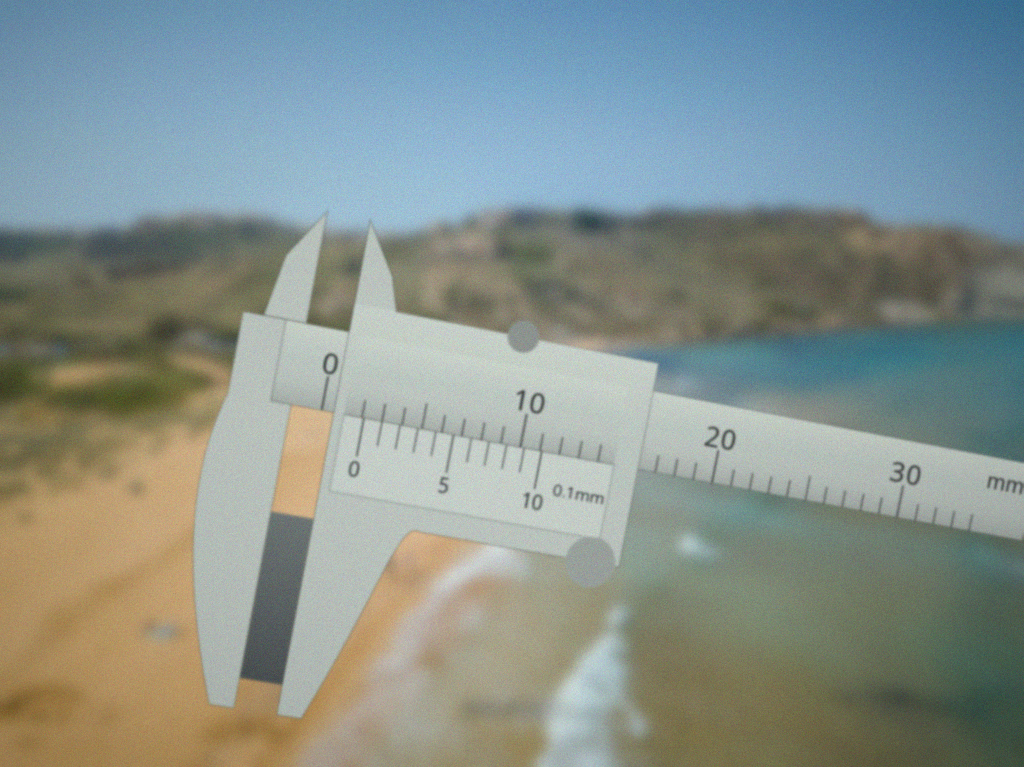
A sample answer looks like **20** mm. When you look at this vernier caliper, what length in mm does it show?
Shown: **2.1** mm
